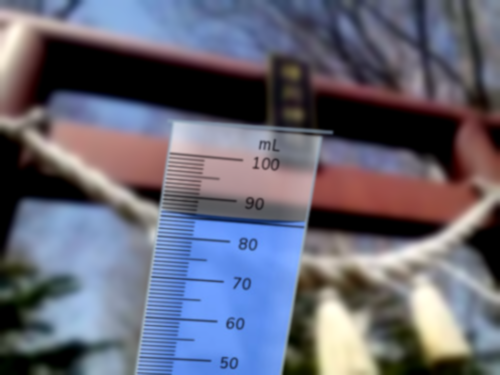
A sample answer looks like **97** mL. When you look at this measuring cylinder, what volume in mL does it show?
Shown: **85** mL
